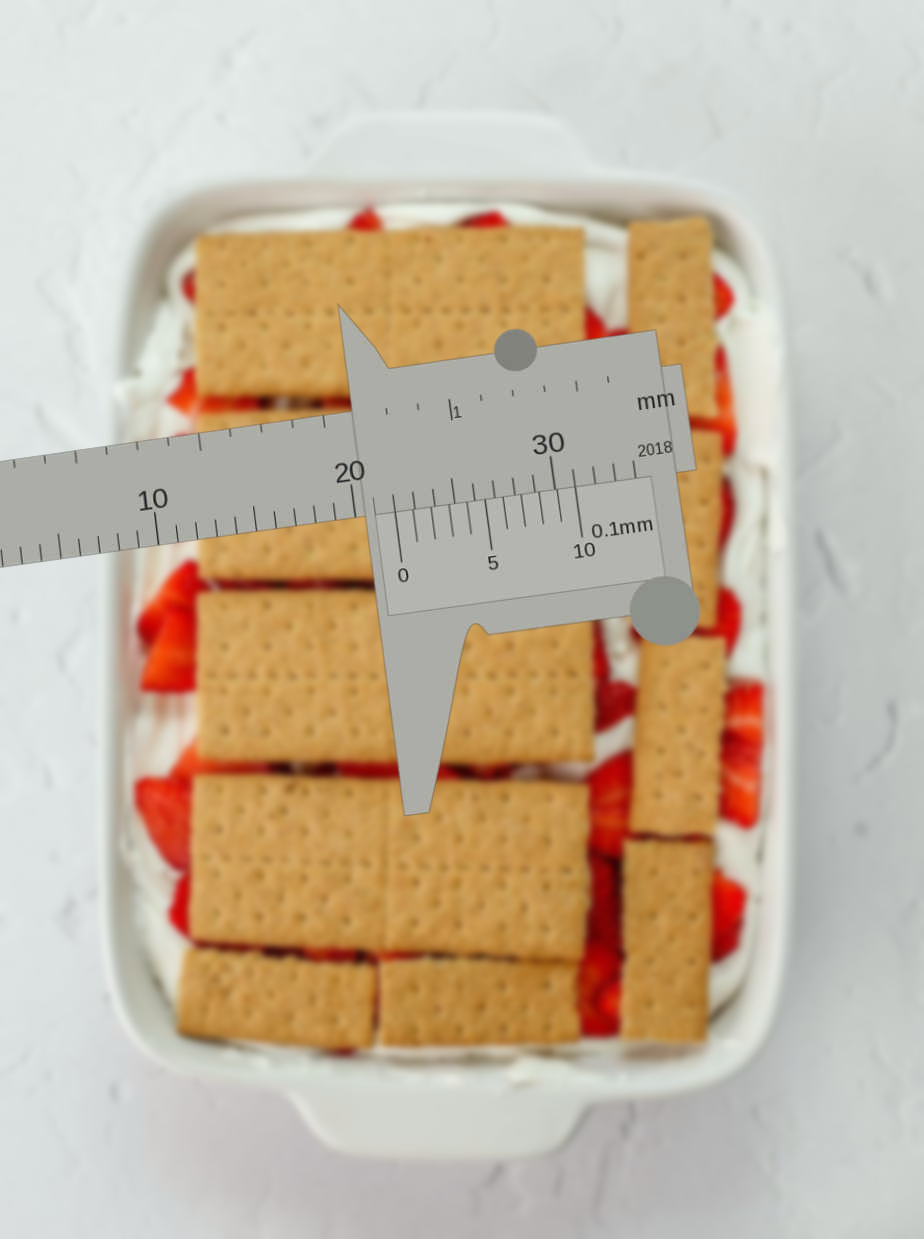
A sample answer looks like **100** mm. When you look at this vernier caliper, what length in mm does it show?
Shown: **22.0** mm
